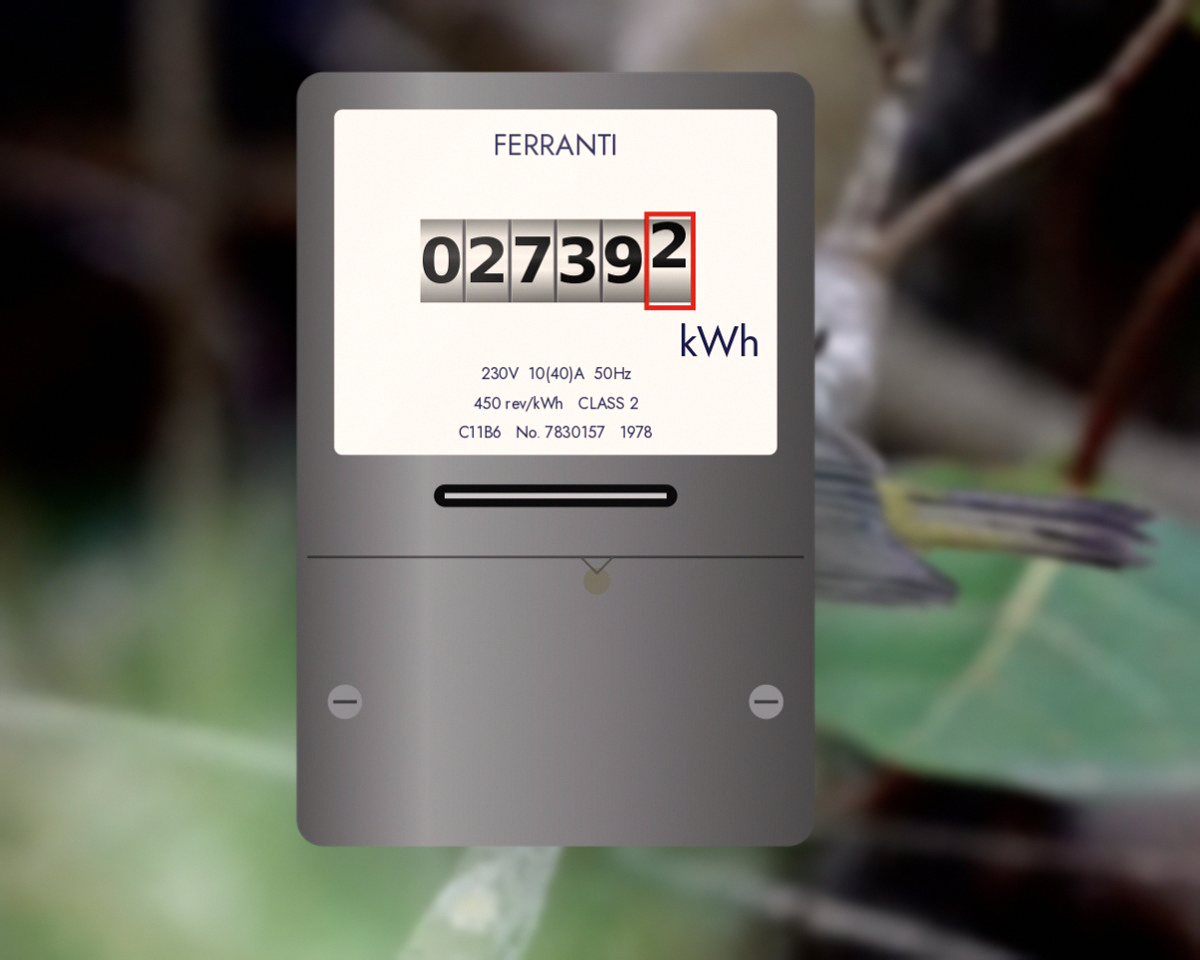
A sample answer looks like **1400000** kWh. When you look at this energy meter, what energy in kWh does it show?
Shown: **2739.2** kWh
